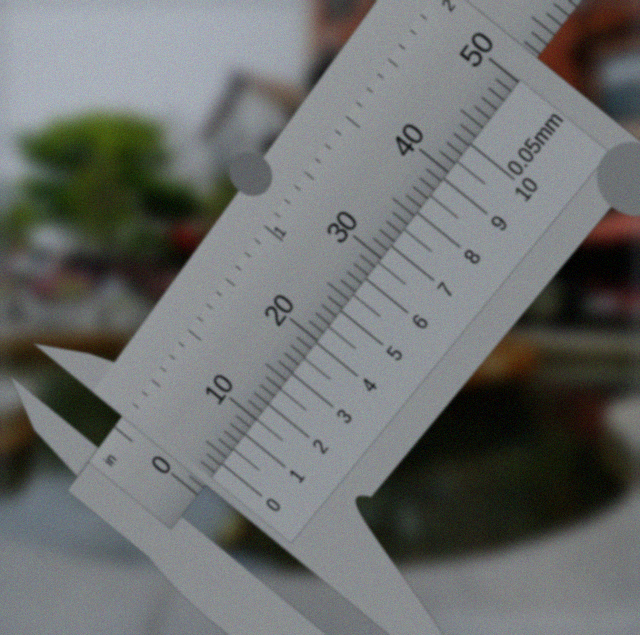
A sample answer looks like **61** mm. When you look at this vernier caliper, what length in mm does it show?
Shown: **4.2** mm
